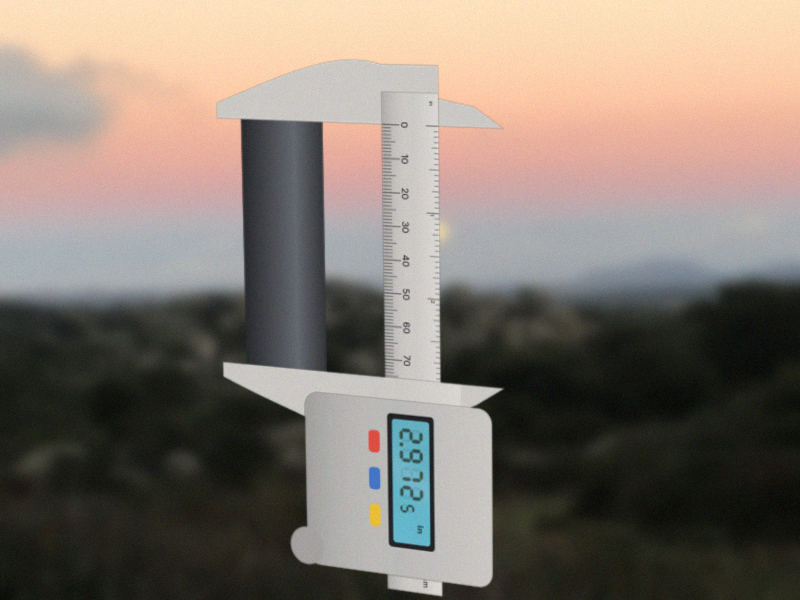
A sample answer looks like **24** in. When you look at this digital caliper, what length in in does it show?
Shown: **2.9725** in
